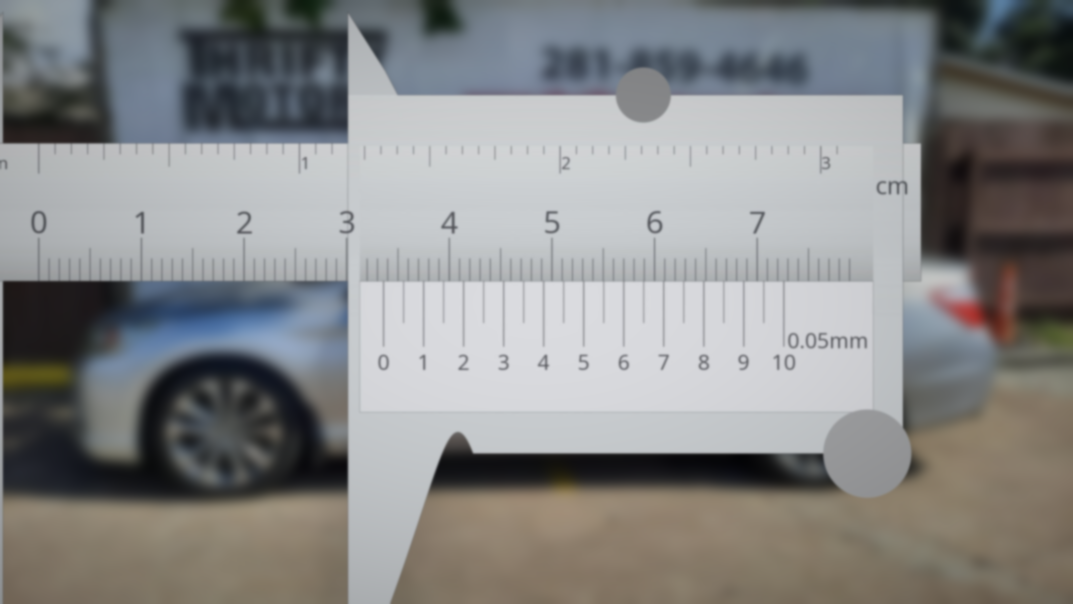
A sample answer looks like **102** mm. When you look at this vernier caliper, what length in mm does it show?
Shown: **33.6** mm
